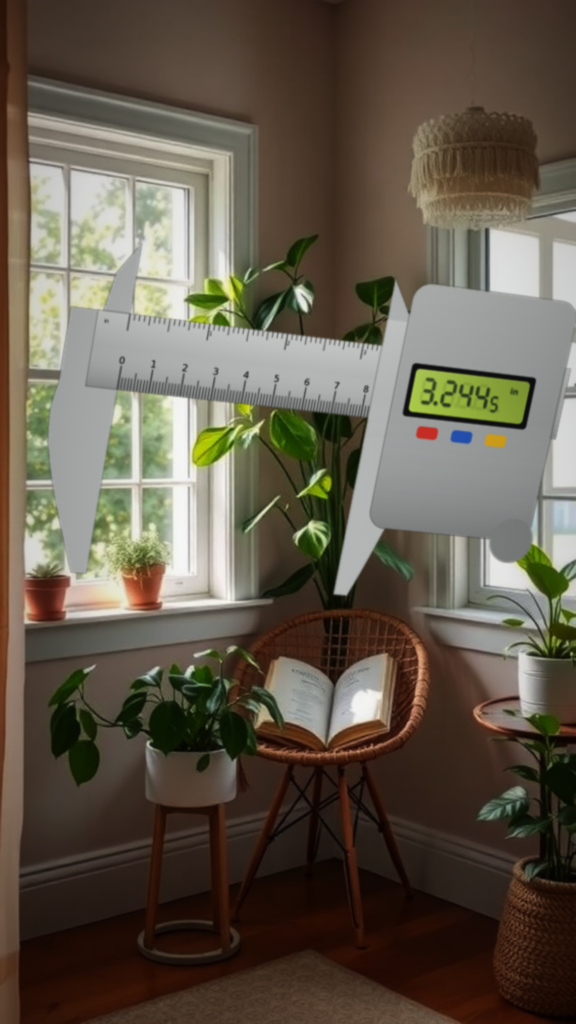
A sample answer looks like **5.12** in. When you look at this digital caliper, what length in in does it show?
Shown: **3.2445** in
